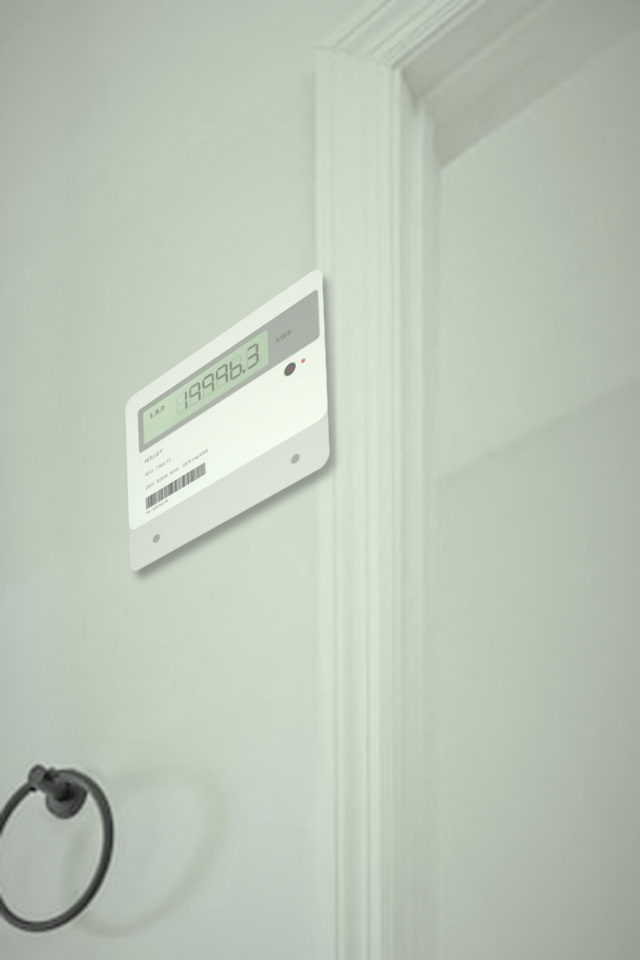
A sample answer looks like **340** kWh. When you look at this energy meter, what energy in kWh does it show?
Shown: **19996.3** kWh
